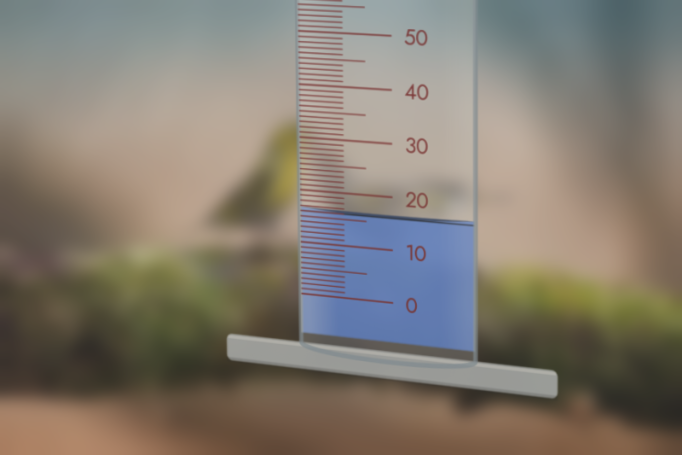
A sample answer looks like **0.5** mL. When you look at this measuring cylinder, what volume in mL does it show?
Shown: **16** mL
